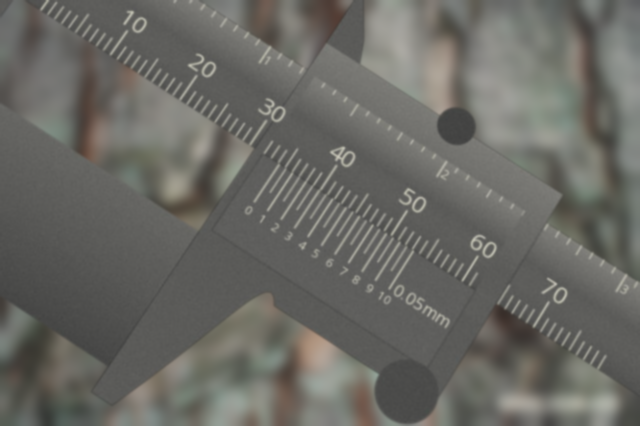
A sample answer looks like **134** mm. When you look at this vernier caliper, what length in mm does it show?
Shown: **34.2** mm
